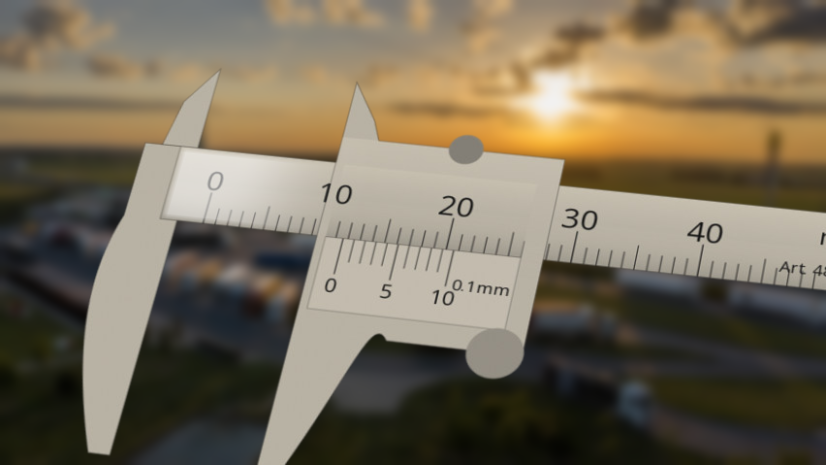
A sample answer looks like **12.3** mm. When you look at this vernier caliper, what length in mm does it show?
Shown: **11.6** mm
